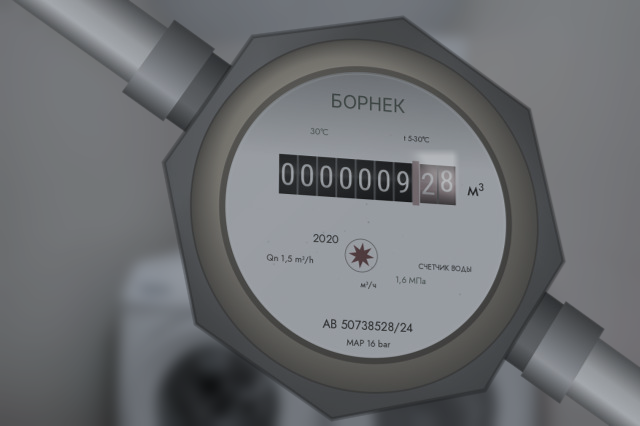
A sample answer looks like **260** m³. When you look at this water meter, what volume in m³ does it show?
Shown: **9.28** m³
